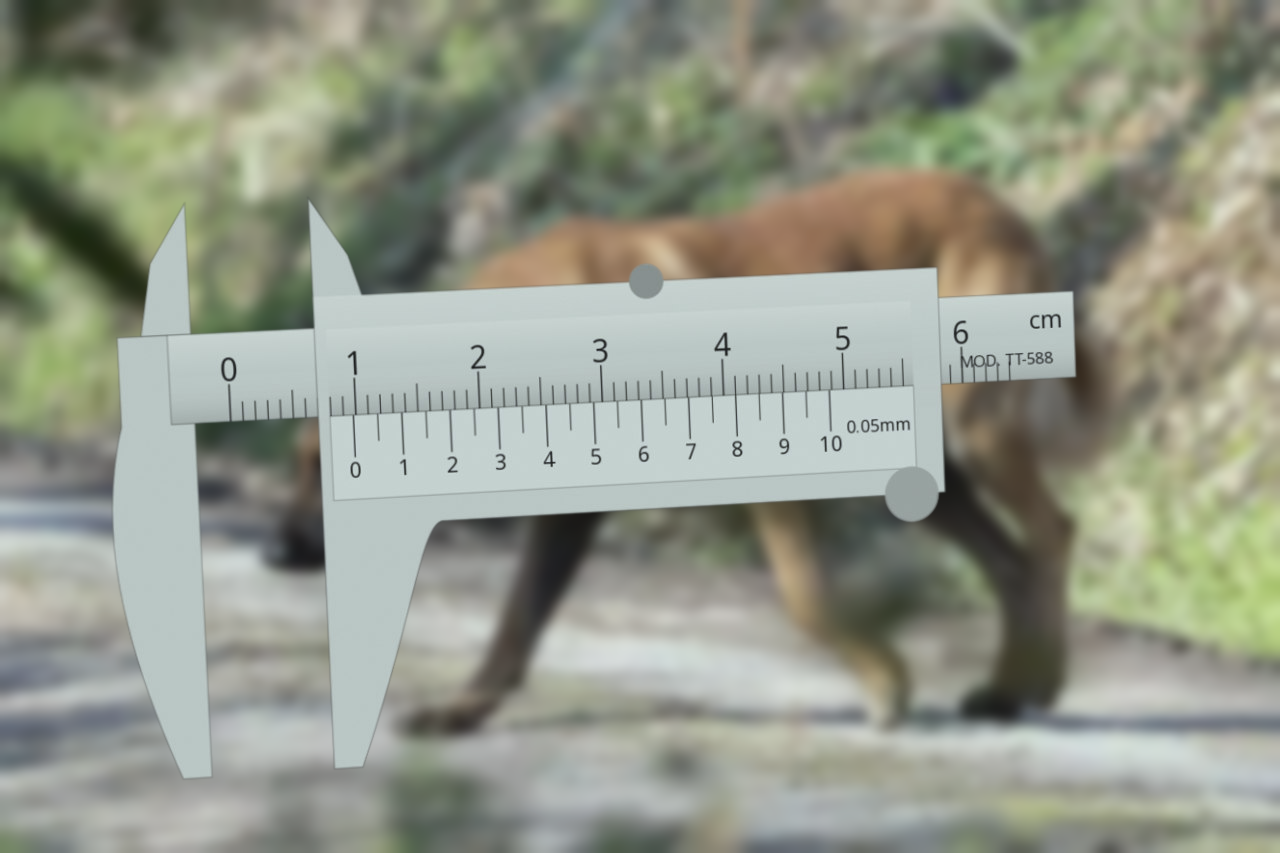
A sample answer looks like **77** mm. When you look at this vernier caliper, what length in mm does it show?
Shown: **9.8** mm
